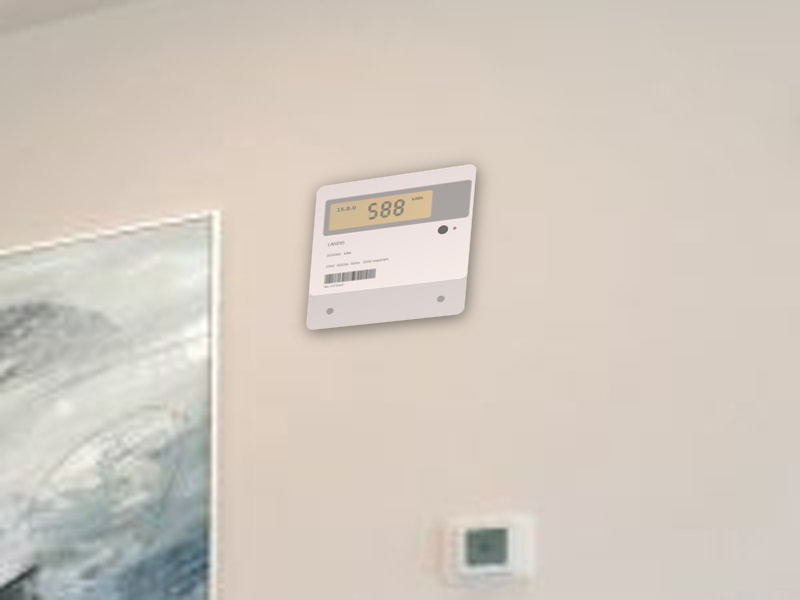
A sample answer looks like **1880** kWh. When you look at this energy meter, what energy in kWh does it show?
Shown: **588** kWh
